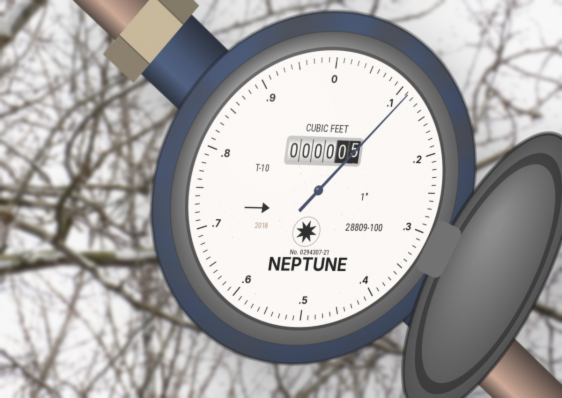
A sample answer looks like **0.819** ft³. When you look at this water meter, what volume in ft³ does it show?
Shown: **5.11** ft³
